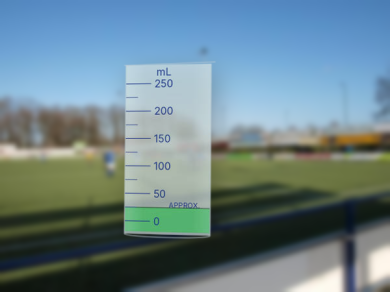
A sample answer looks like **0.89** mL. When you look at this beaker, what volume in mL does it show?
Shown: **25** mL
